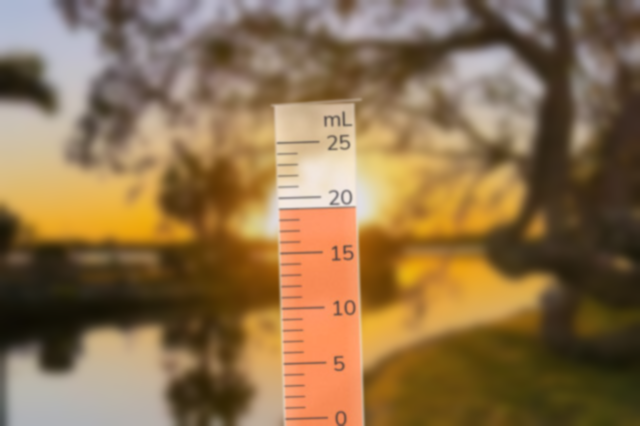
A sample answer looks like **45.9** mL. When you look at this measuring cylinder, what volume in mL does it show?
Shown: **19** mL
